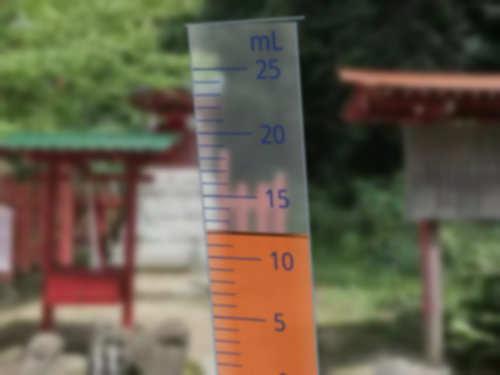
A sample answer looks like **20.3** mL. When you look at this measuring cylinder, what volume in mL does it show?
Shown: **12** mL
